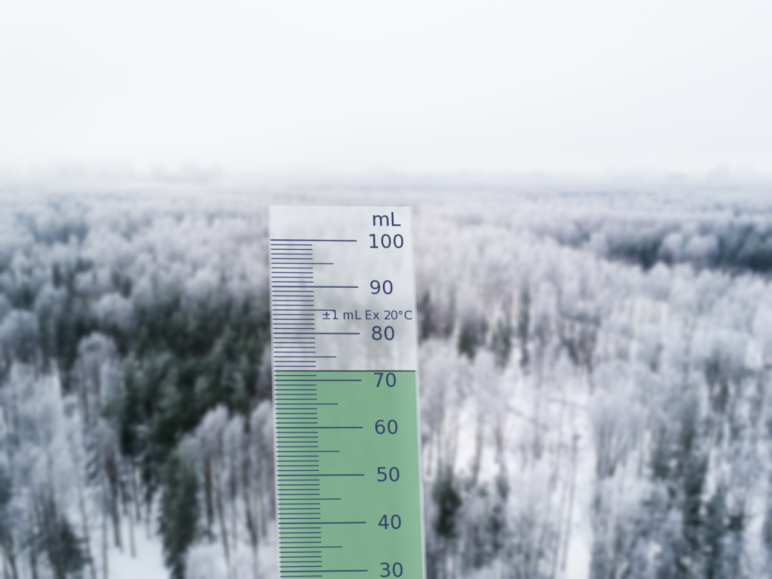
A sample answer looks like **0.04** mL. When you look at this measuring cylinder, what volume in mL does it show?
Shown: **72** mL
